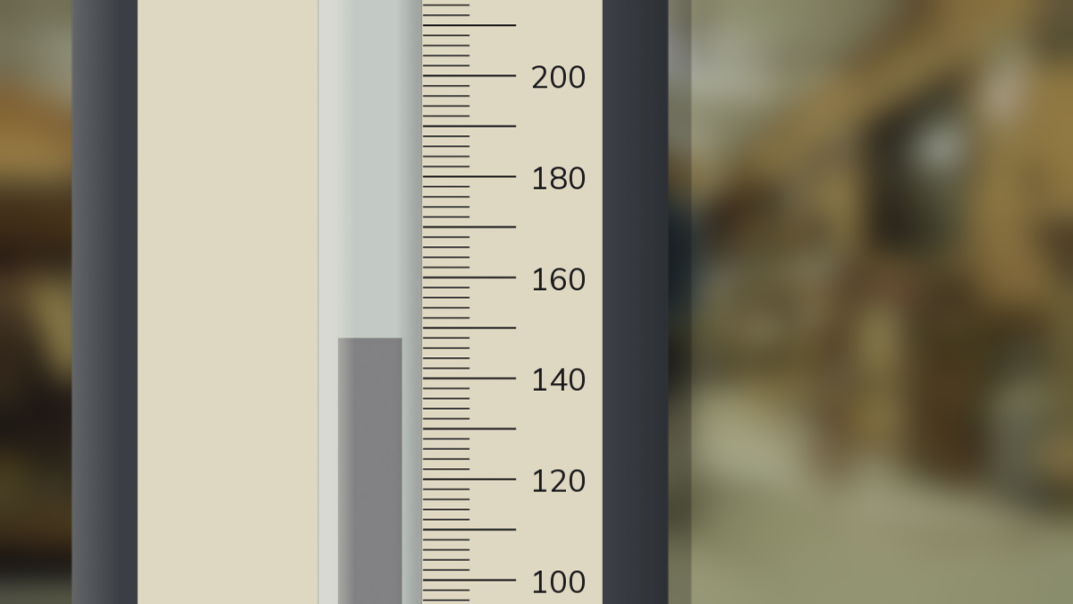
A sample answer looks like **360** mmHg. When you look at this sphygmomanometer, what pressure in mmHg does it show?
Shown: **148** mmHg
